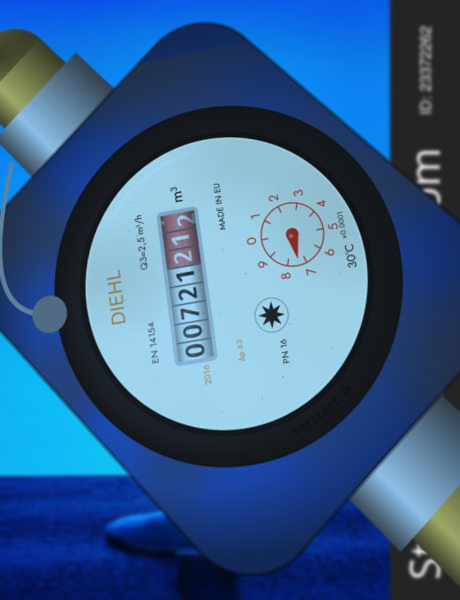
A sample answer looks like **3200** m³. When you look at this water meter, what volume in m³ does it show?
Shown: **721.2117** m³
